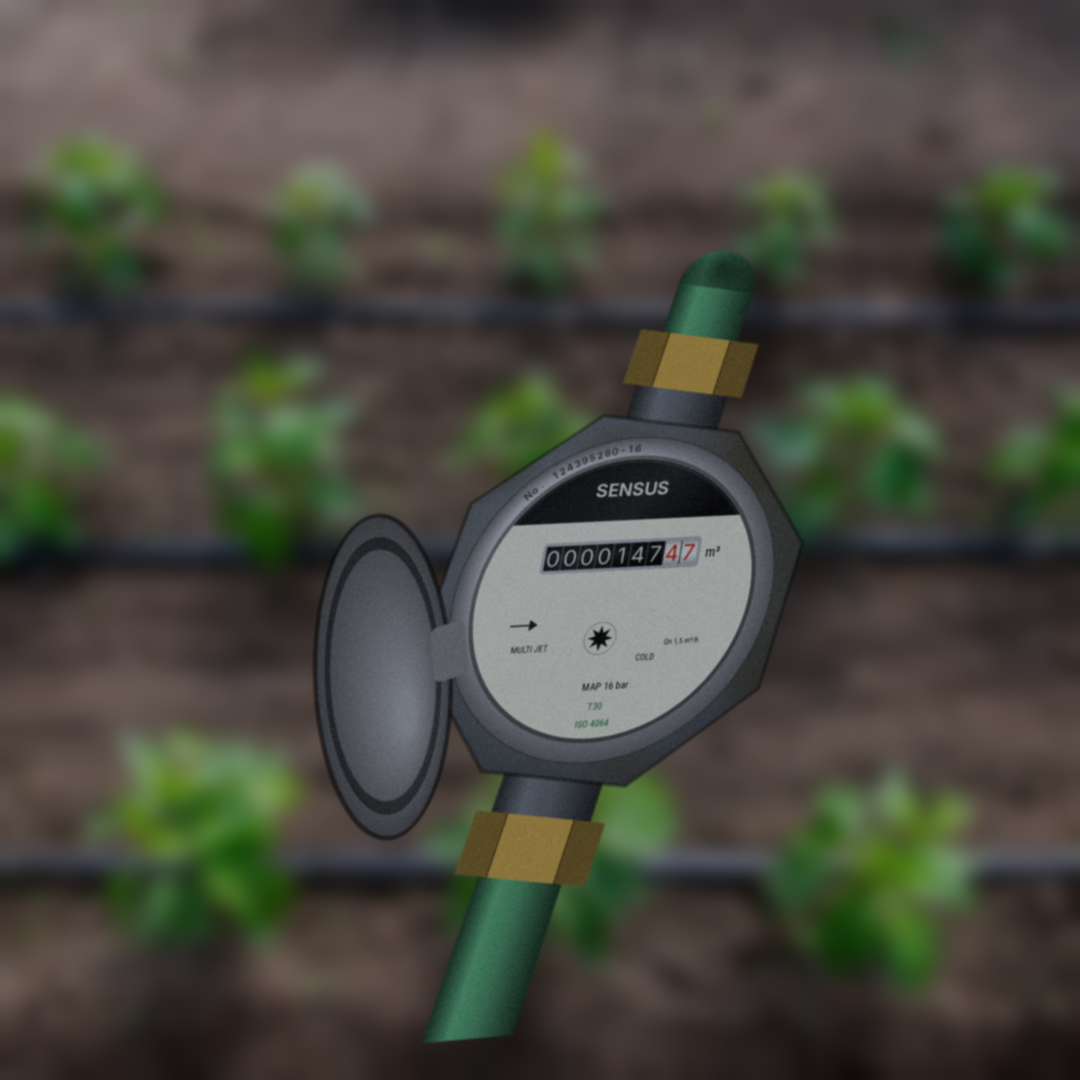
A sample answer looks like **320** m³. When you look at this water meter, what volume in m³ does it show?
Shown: **147.47** m³
